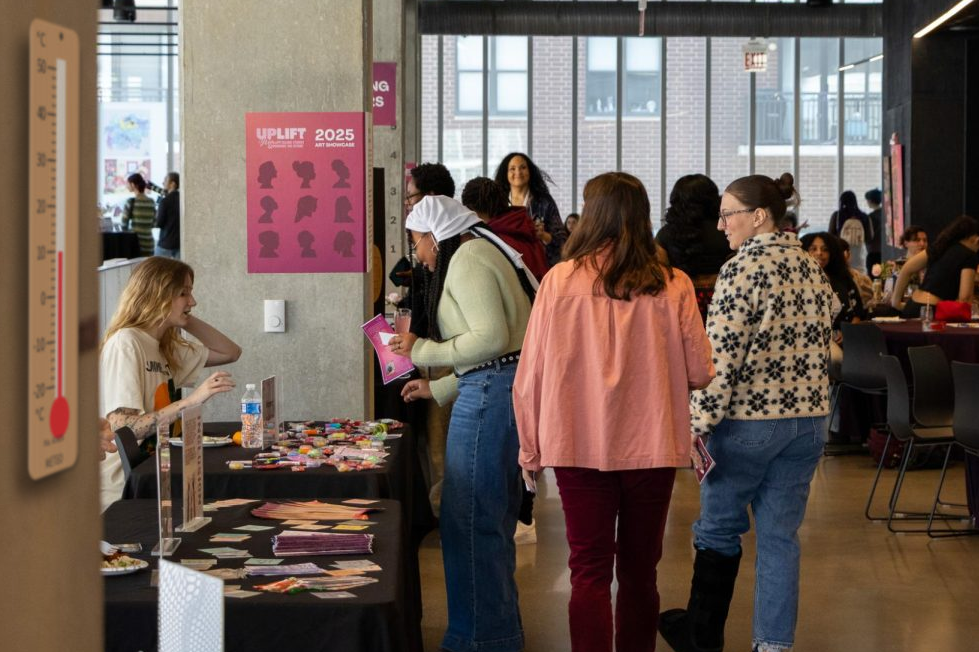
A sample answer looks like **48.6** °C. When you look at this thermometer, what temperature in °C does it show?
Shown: **10** °C
